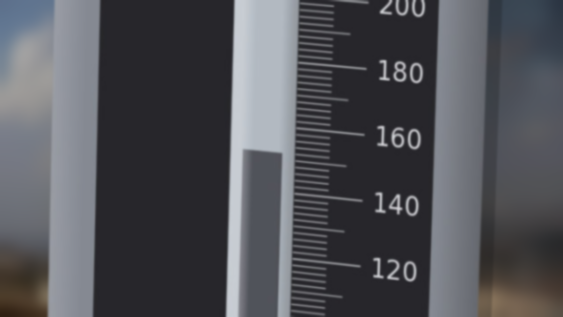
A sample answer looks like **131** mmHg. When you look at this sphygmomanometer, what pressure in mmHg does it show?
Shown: **152** mmHg
